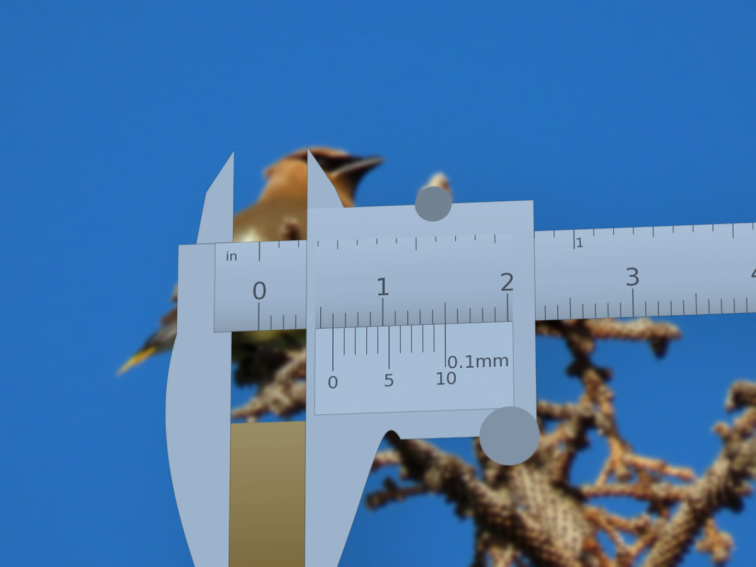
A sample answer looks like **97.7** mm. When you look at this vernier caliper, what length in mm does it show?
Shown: **6.0** mm
